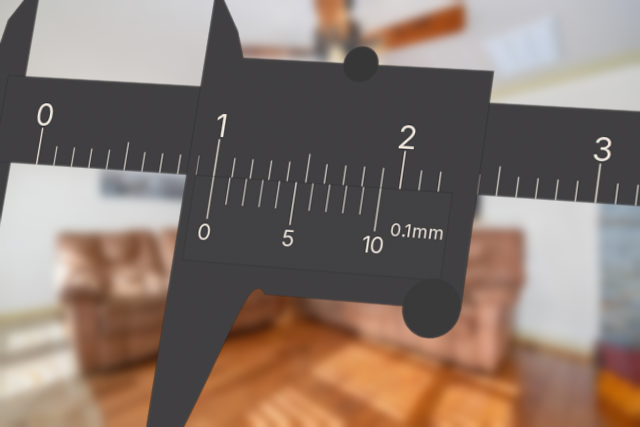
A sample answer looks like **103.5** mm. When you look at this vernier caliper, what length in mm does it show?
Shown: **10.0** mm
